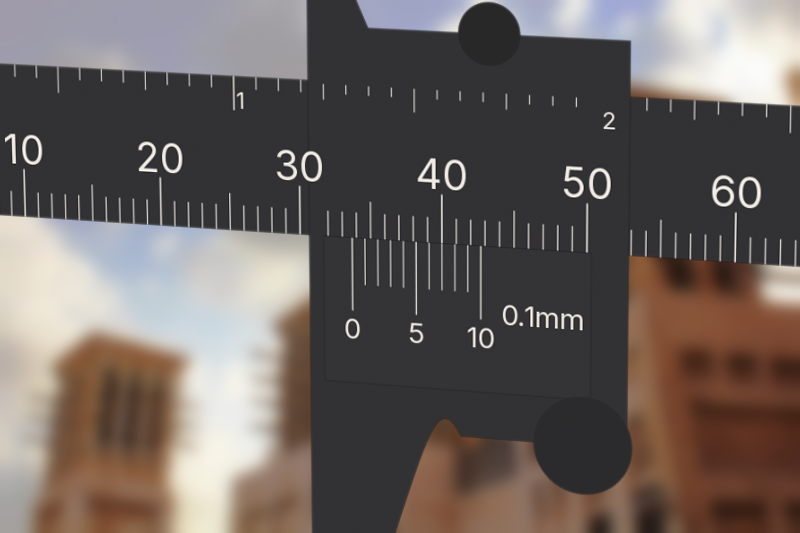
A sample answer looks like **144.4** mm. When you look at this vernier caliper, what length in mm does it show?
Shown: **33.7** mm
